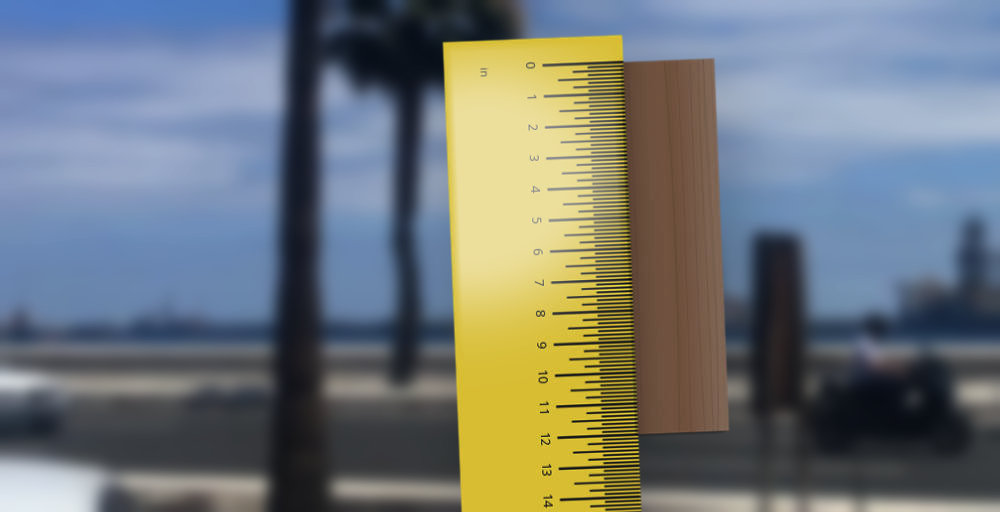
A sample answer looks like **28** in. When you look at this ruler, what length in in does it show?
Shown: **12** in
